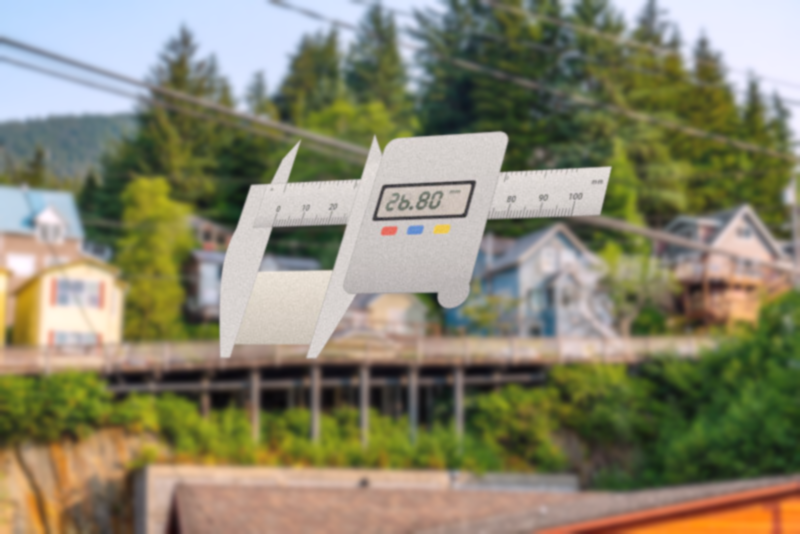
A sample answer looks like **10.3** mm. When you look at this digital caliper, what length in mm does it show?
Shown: **26.80** mm
